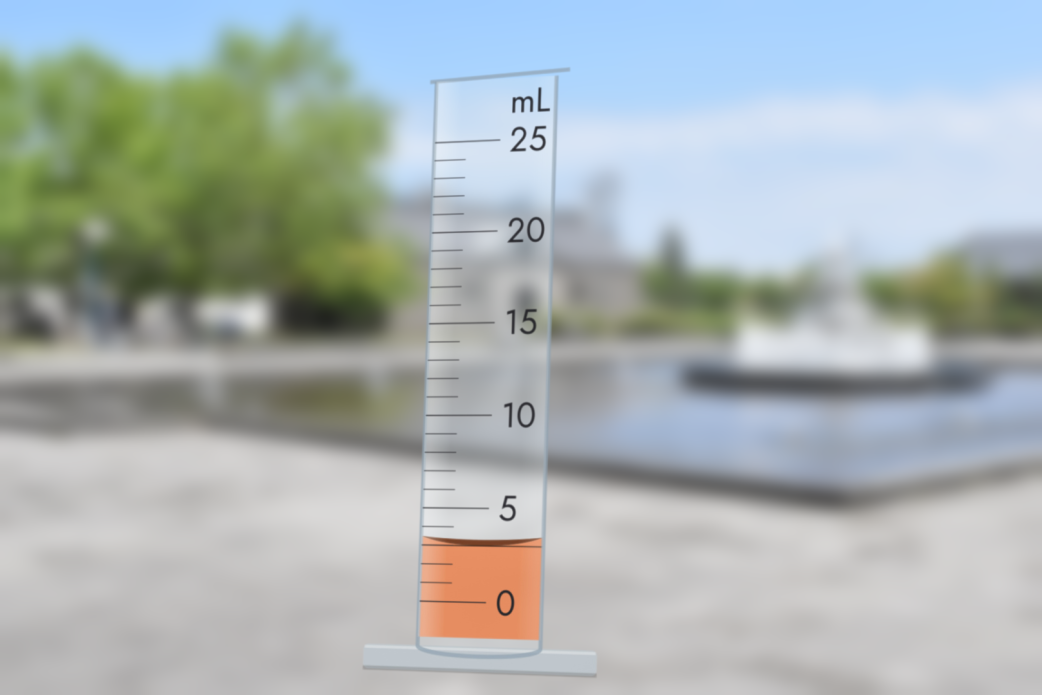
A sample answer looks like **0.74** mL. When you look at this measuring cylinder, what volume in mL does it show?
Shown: **3** mL
